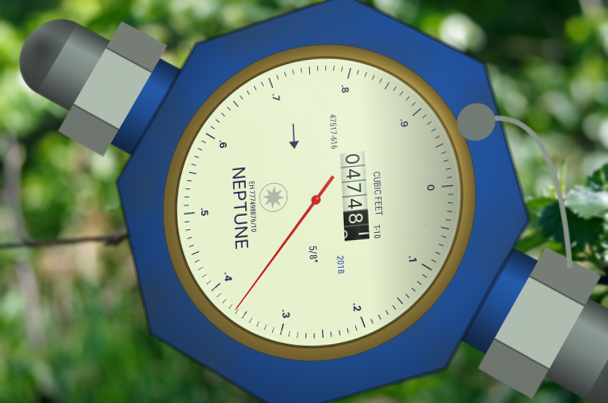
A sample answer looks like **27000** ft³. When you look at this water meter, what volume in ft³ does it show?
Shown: **47481.36** ft³
